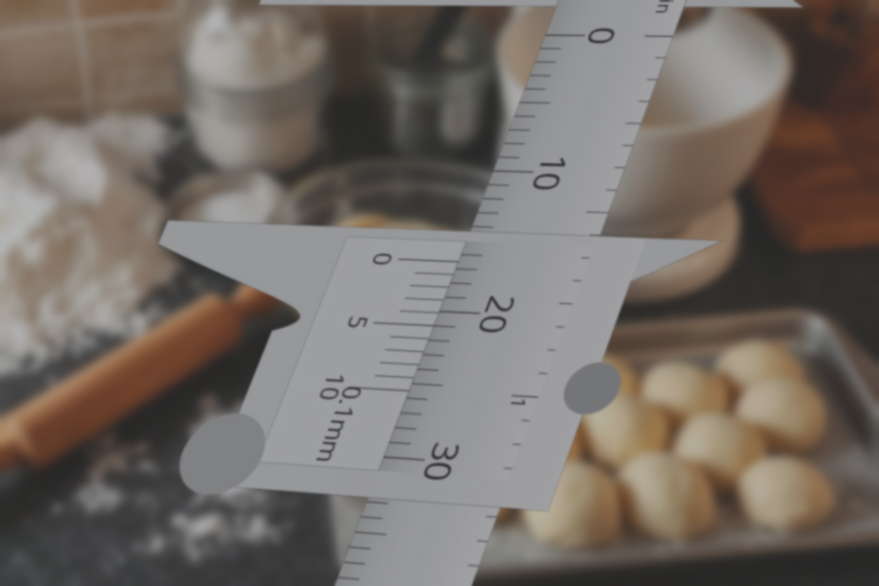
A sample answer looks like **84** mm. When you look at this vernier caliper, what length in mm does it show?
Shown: **16.5** mm
